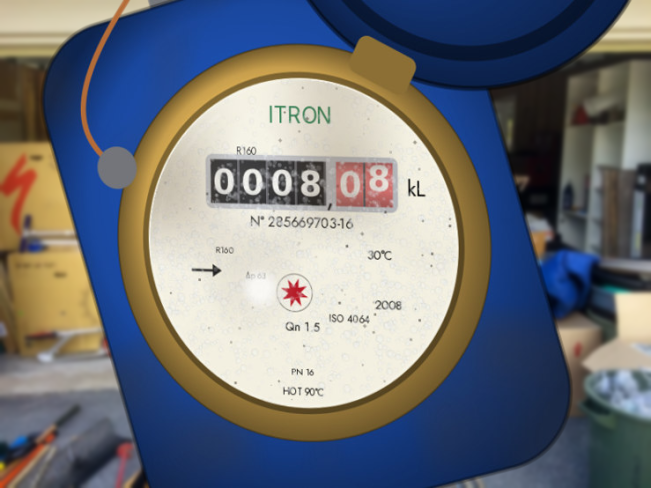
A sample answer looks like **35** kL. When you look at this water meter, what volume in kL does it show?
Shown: **8.08** kL
